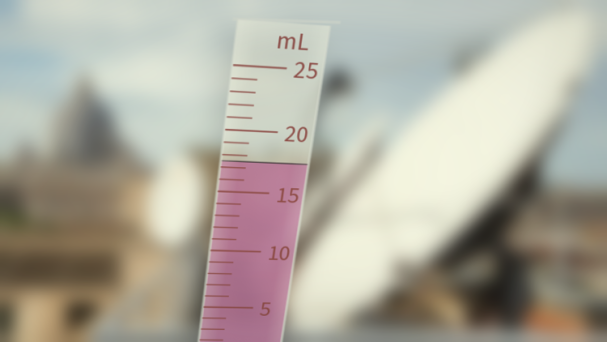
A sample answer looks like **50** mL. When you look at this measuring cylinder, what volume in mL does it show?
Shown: **17.5** mL
